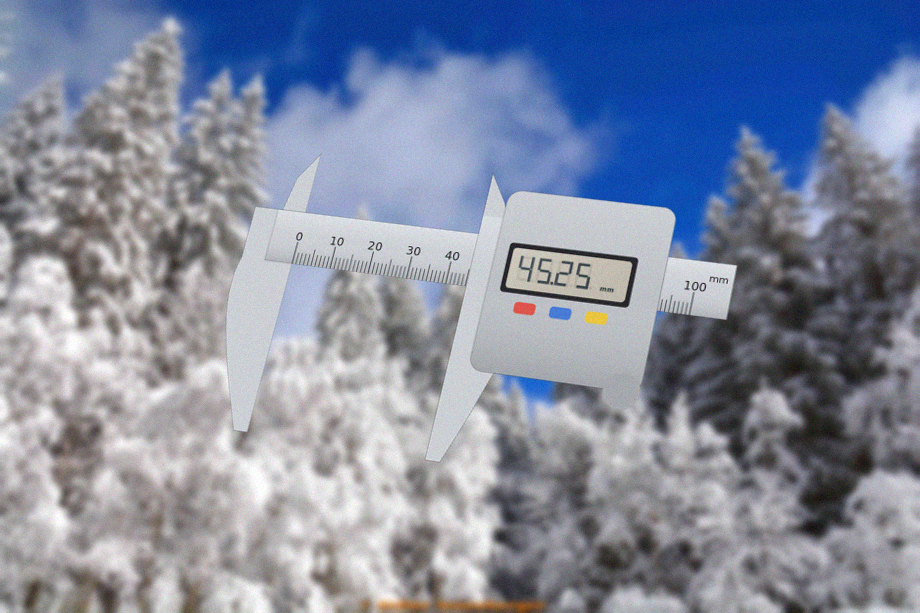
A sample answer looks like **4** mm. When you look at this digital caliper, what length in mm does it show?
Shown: **45.25** mm
